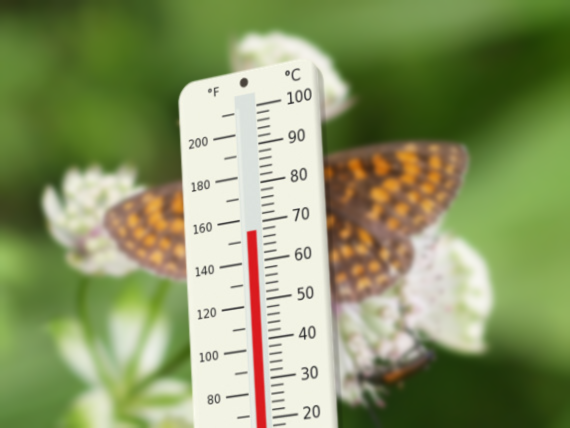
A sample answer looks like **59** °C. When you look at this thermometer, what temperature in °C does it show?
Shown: **68** °C
